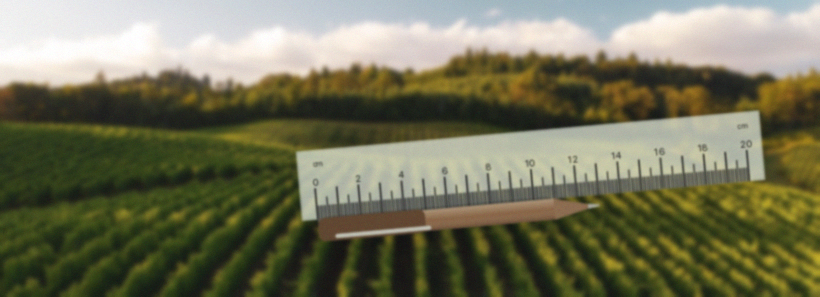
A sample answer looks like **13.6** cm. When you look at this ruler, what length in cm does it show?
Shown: **13** cm
